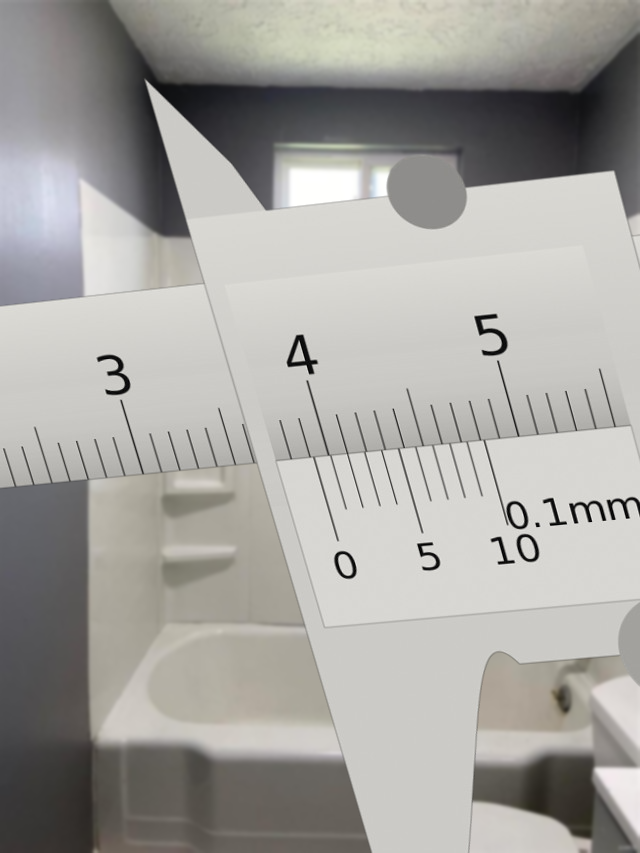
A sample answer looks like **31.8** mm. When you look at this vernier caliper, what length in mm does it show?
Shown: **39.2** mm
